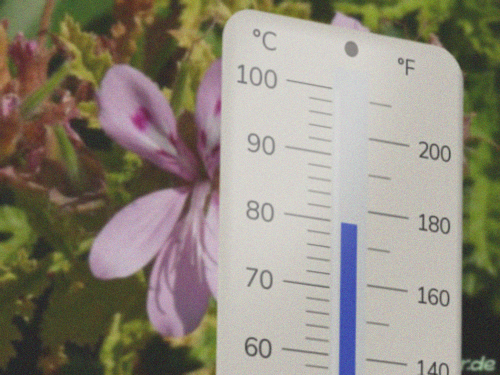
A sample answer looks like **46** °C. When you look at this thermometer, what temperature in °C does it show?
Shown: **80** °C
